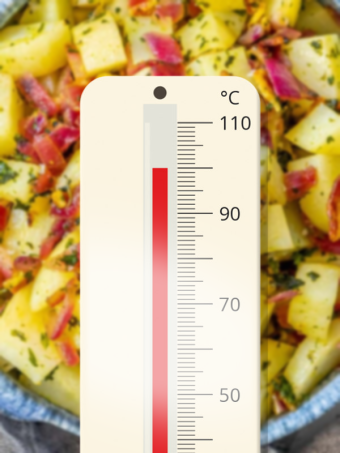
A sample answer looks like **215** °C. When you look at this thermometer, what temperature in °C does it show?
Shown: **100** °C
